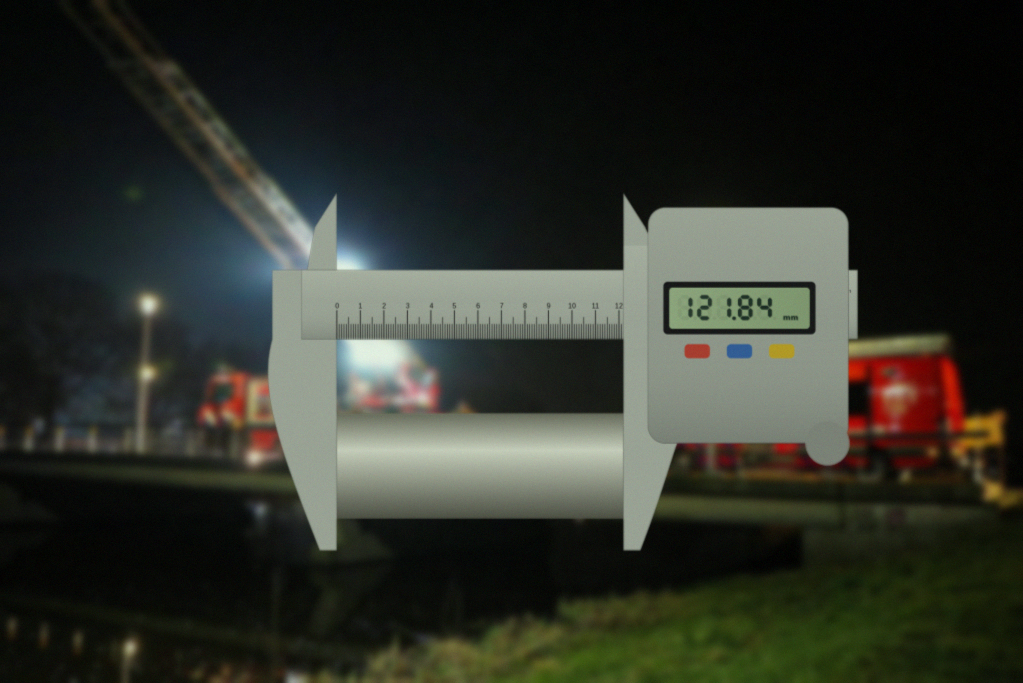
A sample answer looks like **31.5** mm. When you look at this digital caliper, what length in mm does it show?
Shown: **121.84** mm
